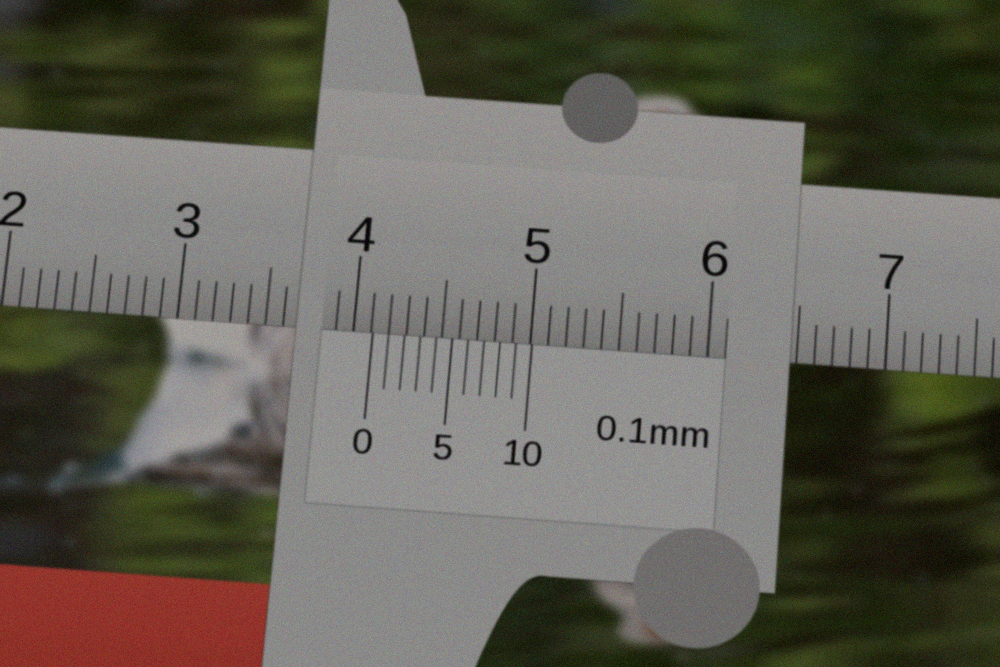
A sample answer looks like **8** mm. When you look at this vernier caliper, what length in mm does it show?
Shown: **41.1** mm
